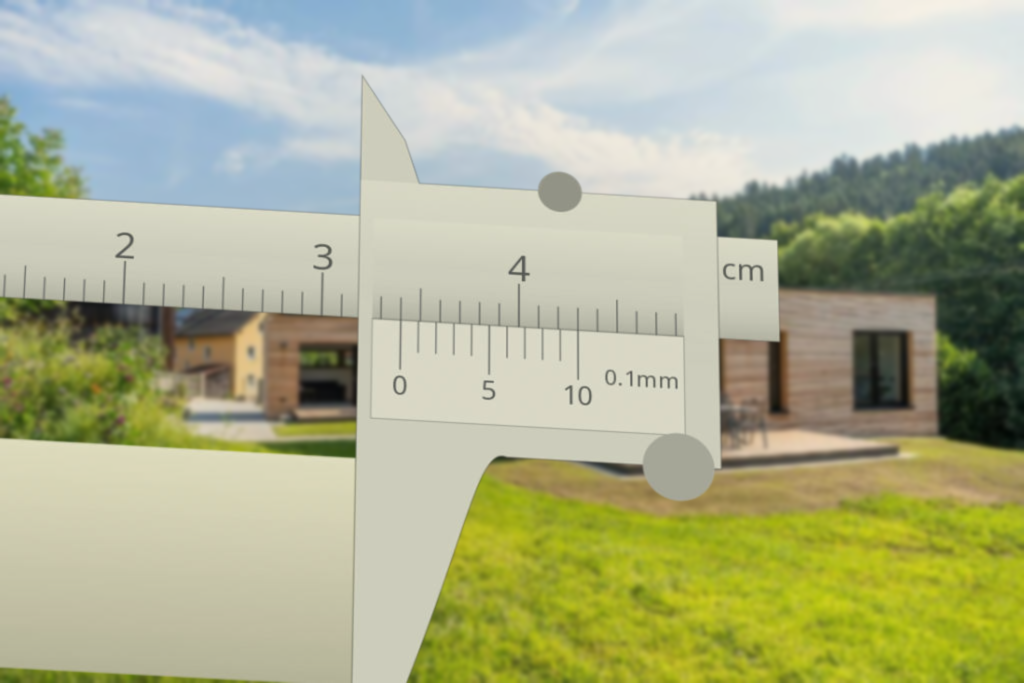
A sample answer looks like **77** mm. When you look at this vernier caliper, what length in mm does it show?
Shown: **34.0** mm
